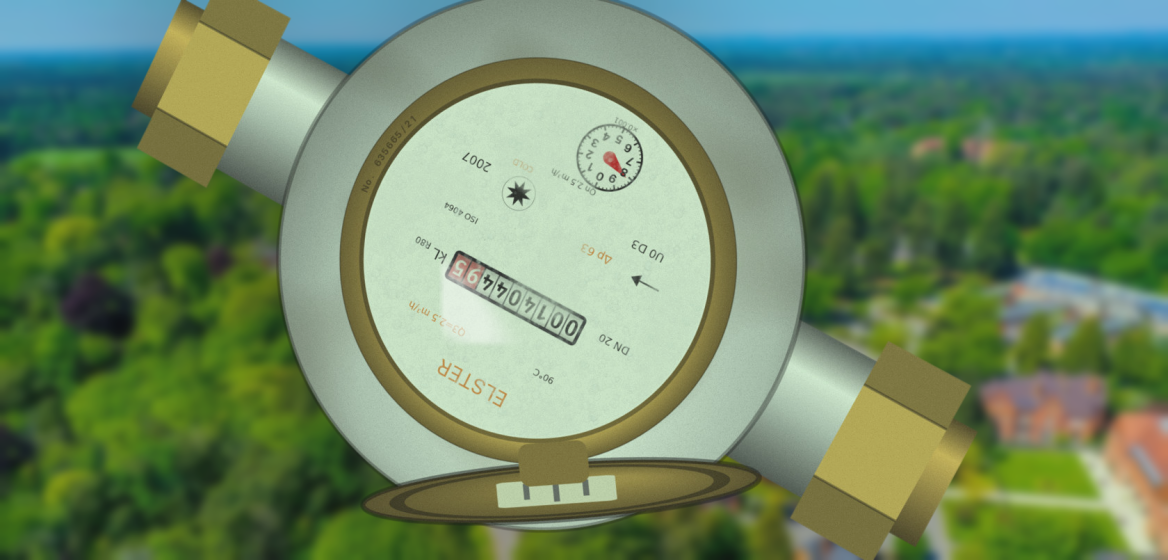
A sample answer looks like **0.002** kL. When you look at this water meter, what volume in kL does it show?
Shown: **14044.958** kL
